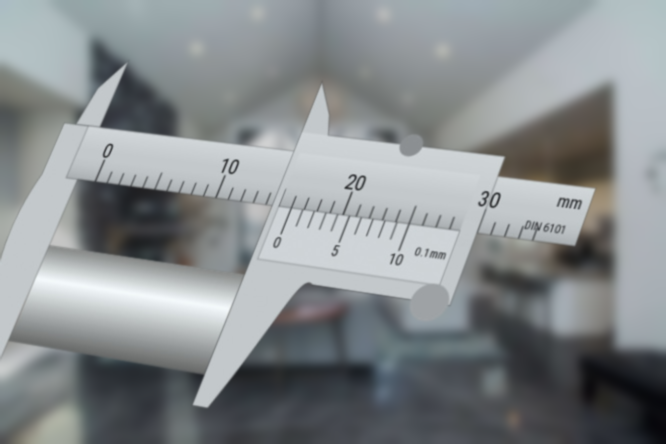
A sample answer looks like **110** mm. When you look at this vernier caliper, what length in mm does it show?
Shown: **16.0** mm
